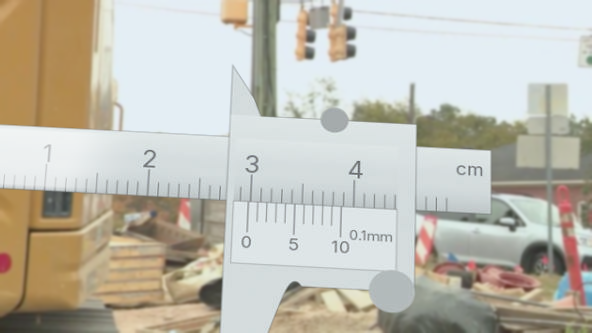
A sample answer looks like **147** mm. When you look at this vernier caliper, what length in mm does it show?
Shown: **29.8** mm
